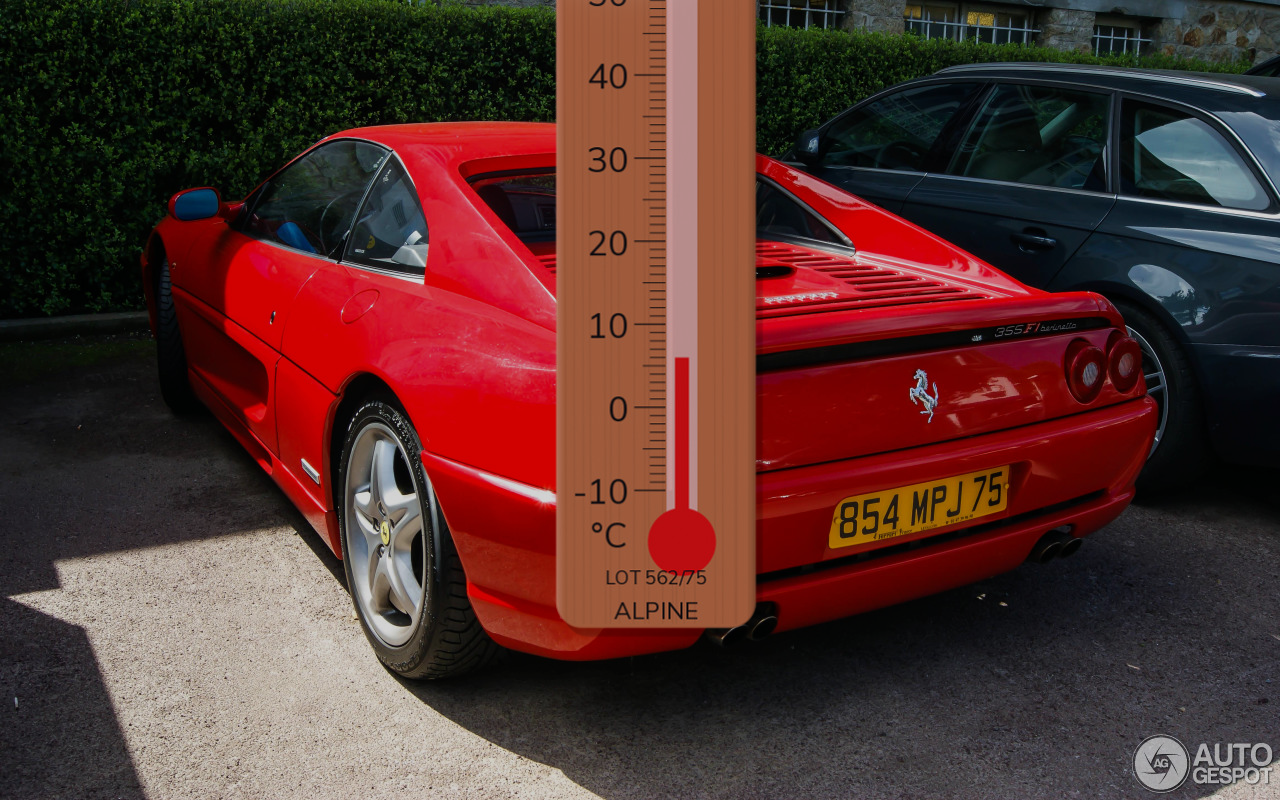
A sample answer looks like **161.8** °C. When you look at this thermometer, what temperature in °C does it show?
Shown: **6** °C
